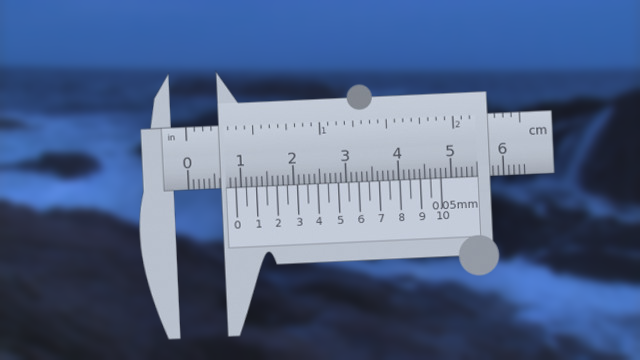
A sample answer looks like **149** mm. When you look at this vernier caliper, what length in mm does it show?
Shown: **9.0** mm
